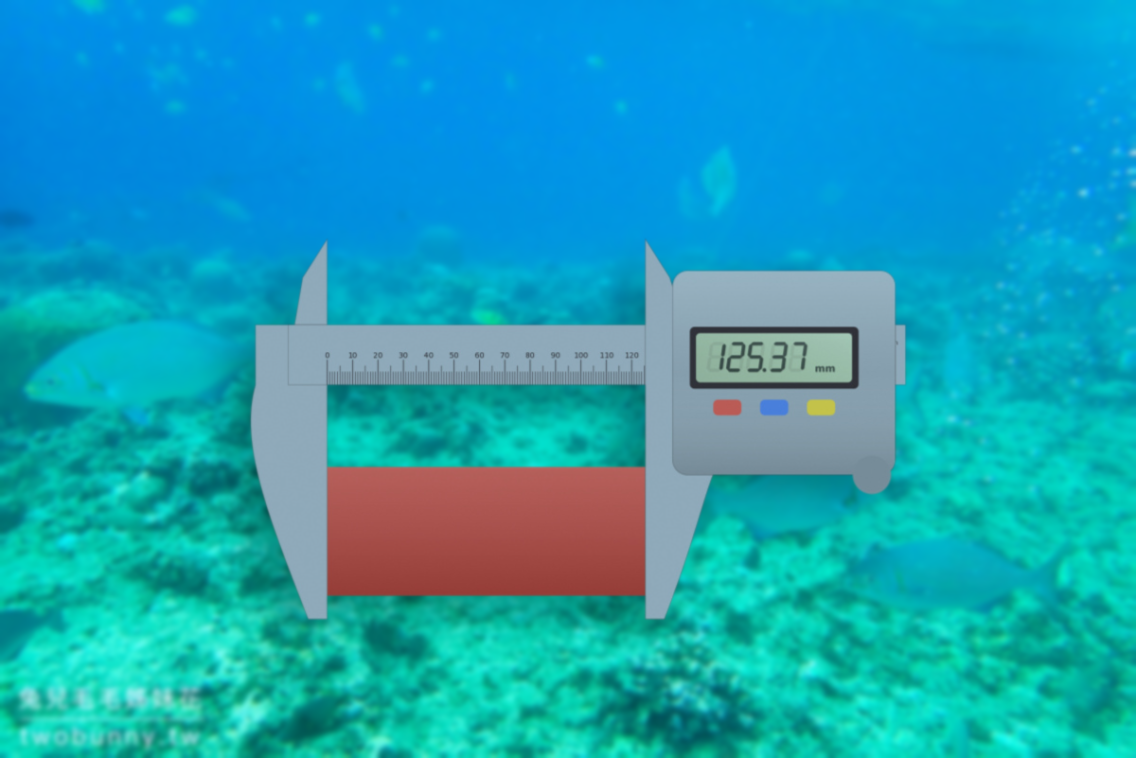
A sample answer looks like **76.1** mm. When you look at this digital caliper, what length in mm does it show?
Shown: **125.37** mm
